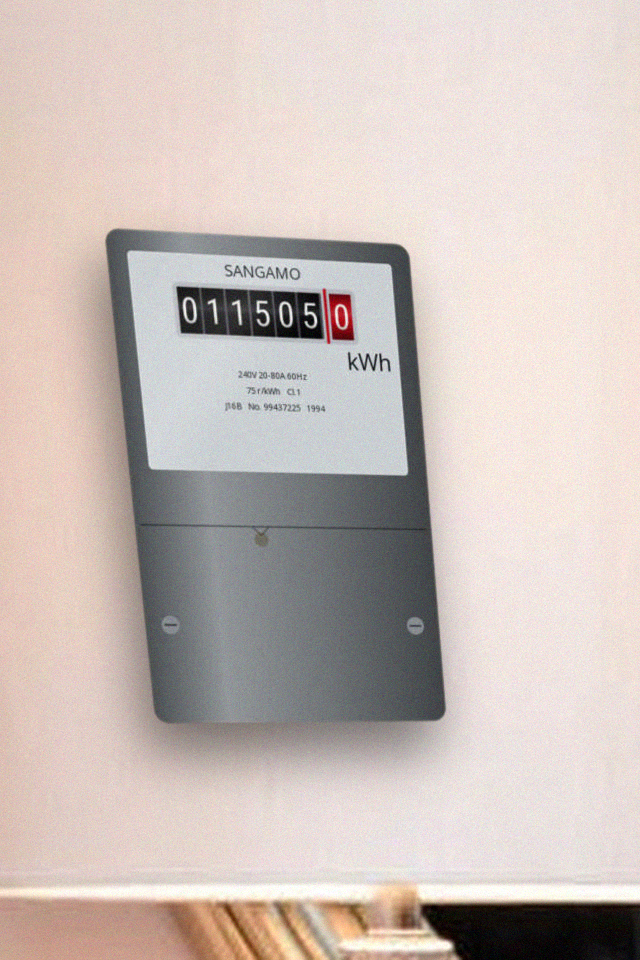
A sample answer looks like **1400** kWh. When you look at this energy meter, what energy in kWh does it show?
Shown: **11505.0** kWh
